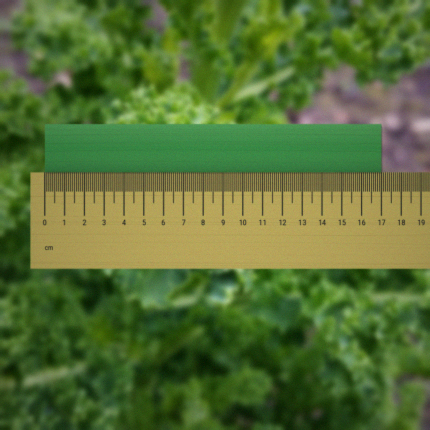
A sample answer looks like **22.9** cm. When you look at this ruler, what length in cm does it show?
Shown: **17** cm
